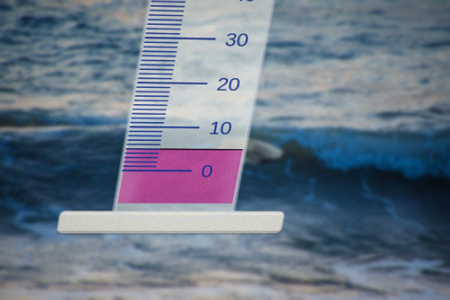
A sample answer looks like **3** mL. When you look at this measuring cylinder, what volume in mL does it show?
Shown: **5** mL
